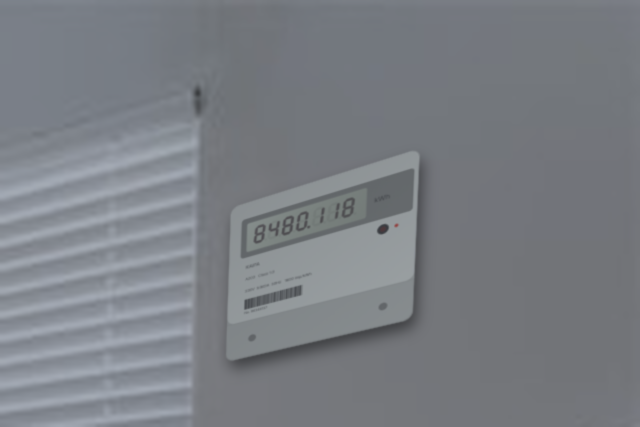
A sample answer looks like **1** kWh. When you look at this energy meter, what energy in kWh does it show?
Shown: **8480.118** kWh
